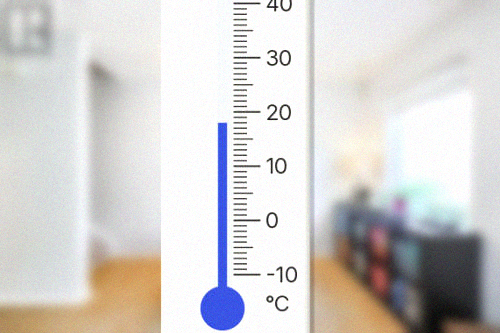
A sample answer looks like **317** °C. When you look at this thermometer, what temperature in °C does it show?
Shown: **18** °C
